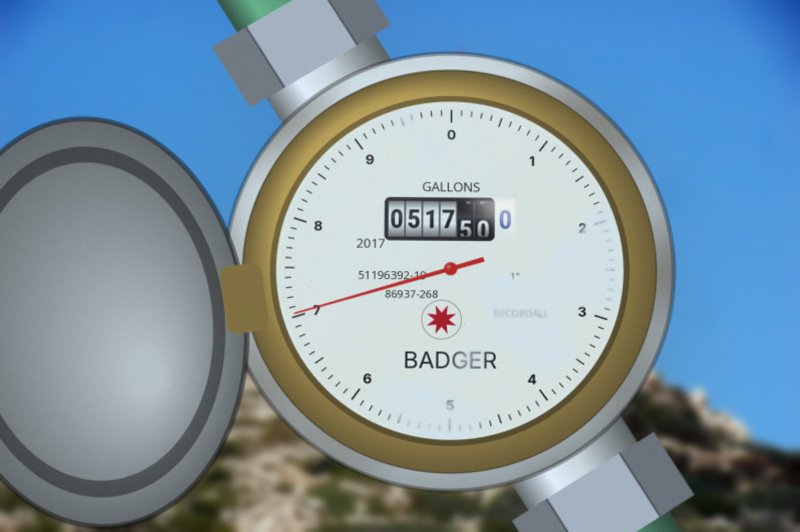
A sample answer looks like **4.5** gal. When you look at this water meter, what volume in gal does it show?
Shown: **517497.0** gal
